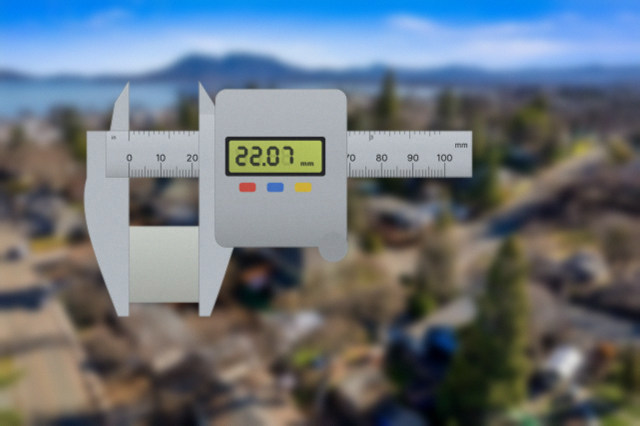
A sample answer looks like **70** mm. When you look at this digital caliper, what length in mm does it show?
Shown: **22.07** mm
